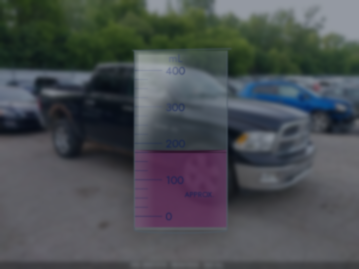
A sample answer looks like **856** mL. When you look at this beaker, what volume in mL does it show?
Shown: **175** mL
